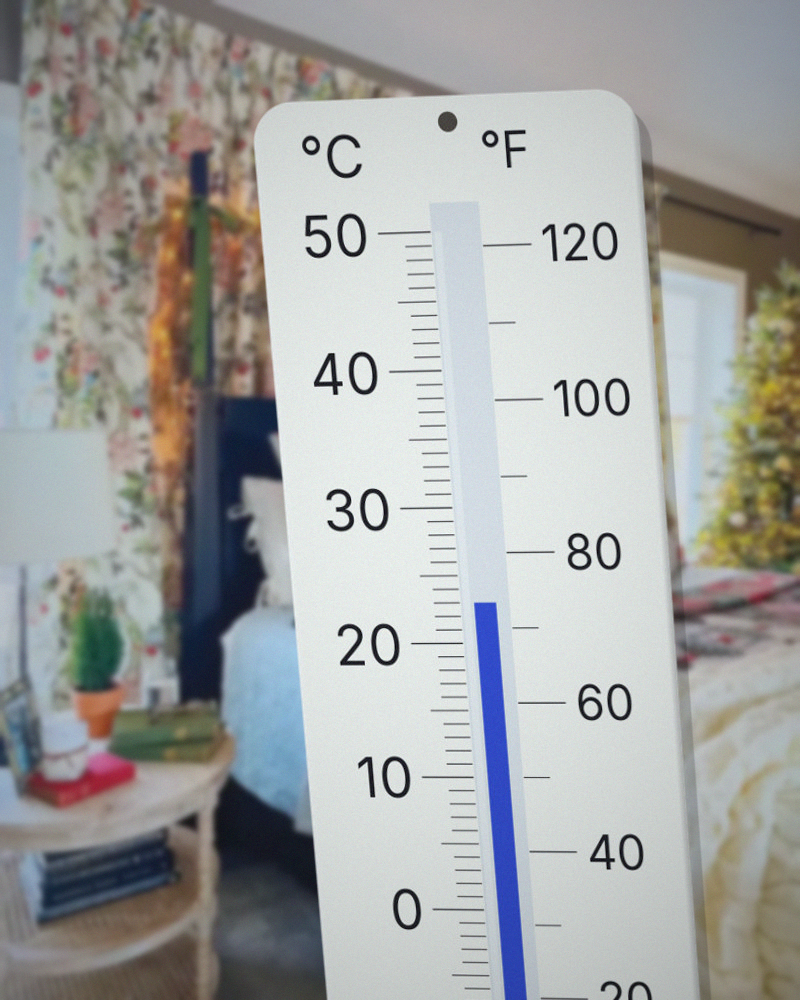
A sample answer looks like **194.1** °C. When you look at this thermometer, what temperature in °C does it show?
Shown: **23** °C
